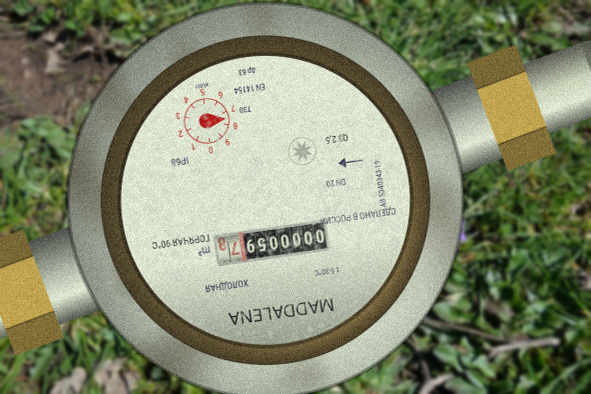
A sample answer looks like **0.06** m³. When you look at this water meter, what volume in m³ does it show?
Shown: **59.777** m³
